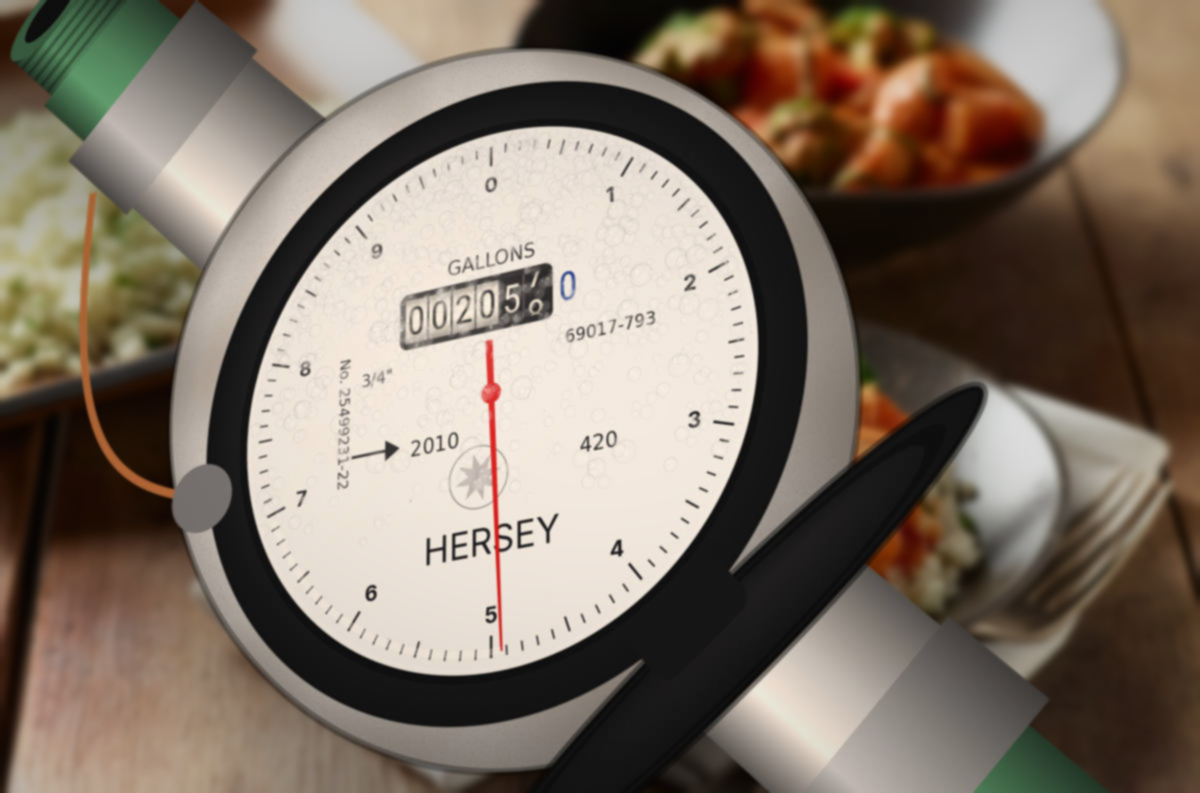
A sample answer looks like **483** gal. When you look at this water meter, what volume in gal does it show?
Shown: **20574.9** gal
